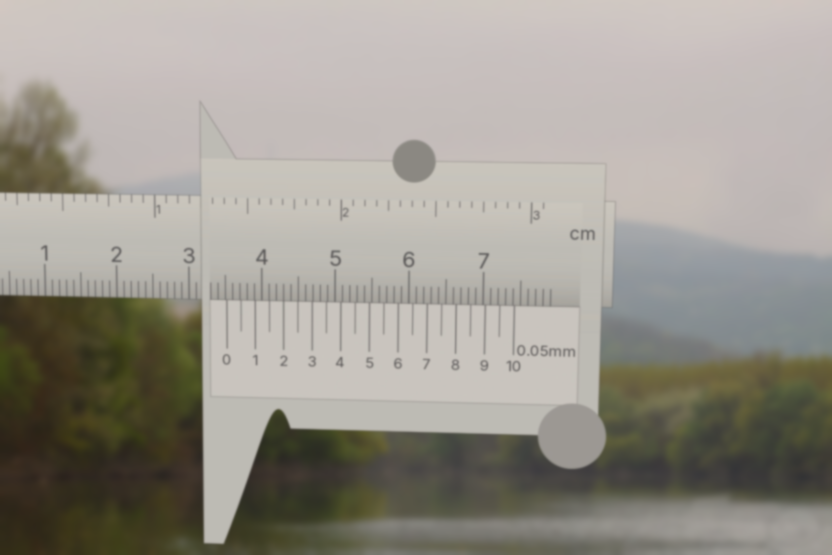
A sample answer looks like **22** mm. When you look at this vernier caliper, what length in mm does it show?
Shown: **35.2** mm
